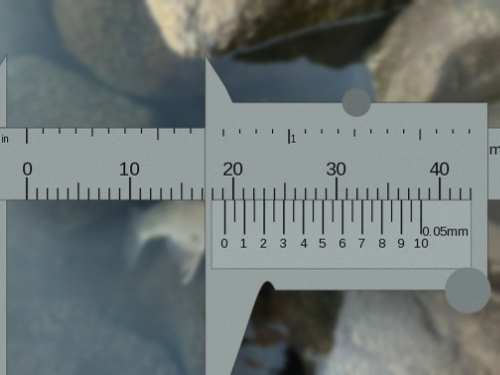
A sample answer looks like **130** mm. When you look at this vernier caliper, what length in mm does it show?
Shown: **19.2** mm
